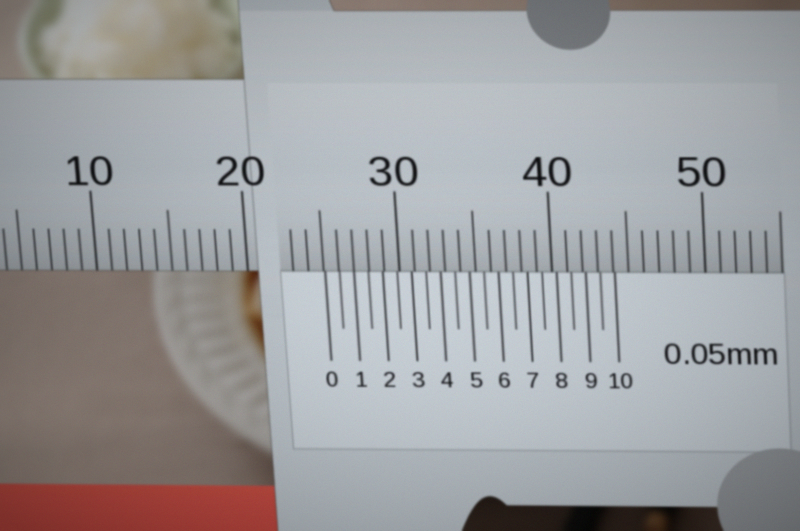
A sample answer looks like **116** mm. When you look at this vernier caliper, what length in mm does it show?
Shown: **25.1** mm
